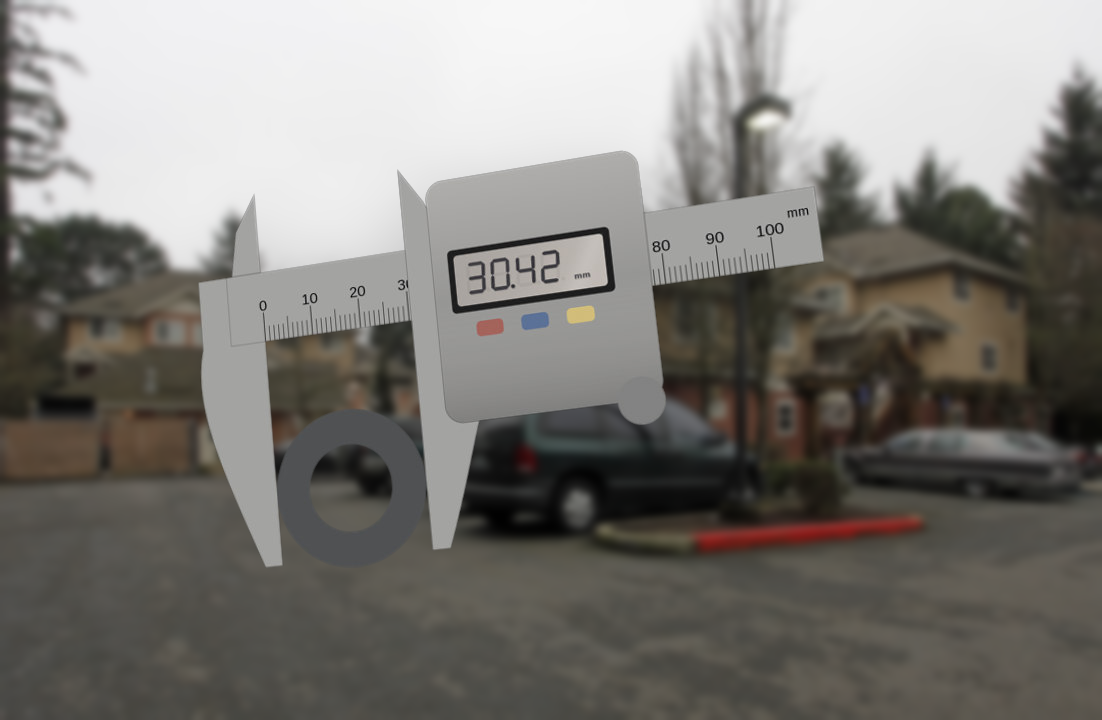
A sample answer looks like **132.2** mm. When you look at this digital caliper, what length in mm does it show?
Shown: **30.42** mm
